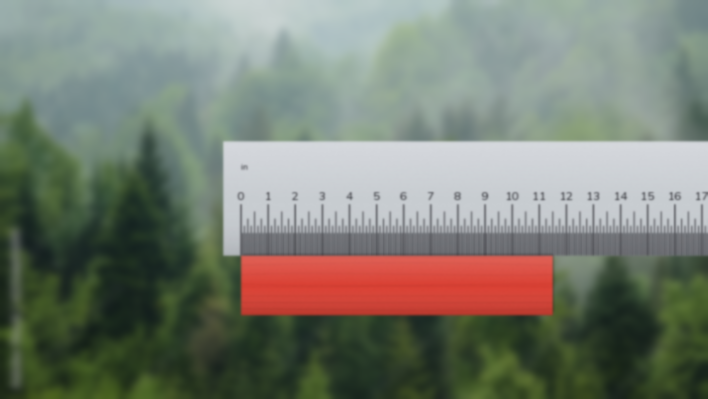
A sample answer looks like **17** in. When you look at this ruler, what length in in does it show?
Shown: **11.5** in
